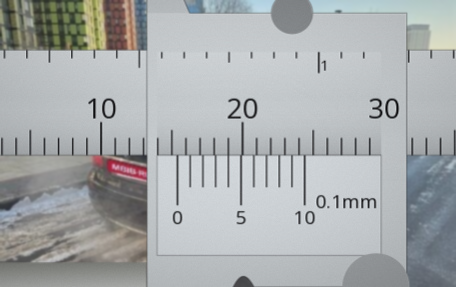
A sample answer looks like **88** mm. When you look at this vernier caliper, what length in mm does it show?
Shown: **15.4** mm
